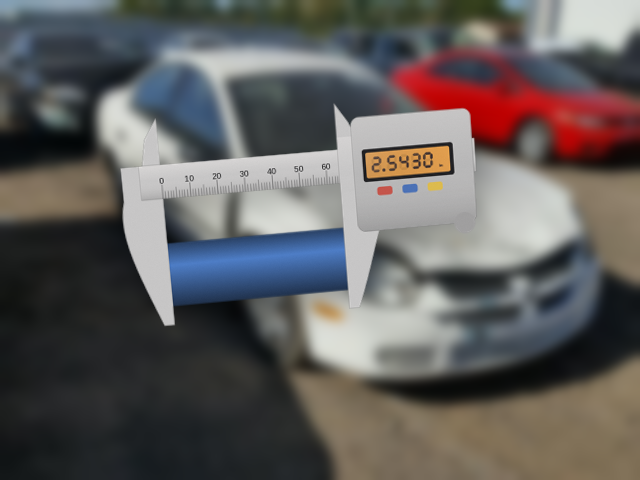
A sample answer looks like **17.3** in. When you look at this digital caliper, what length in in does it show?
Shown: **2.5430** in
